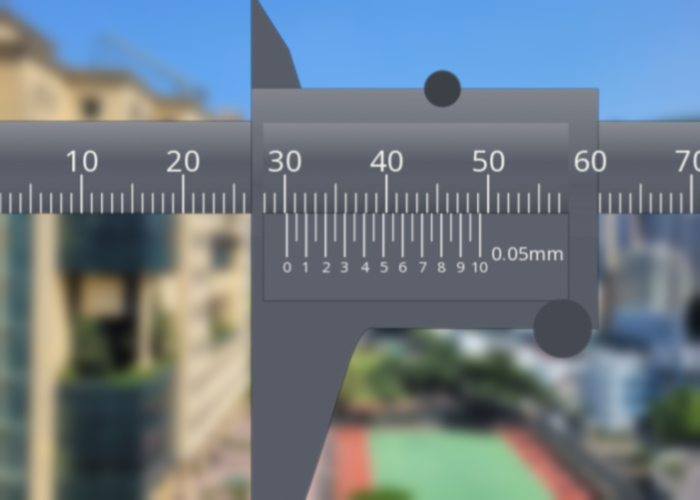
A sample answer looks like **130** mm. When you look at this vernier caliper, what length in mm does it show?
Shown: **30.2** mm
